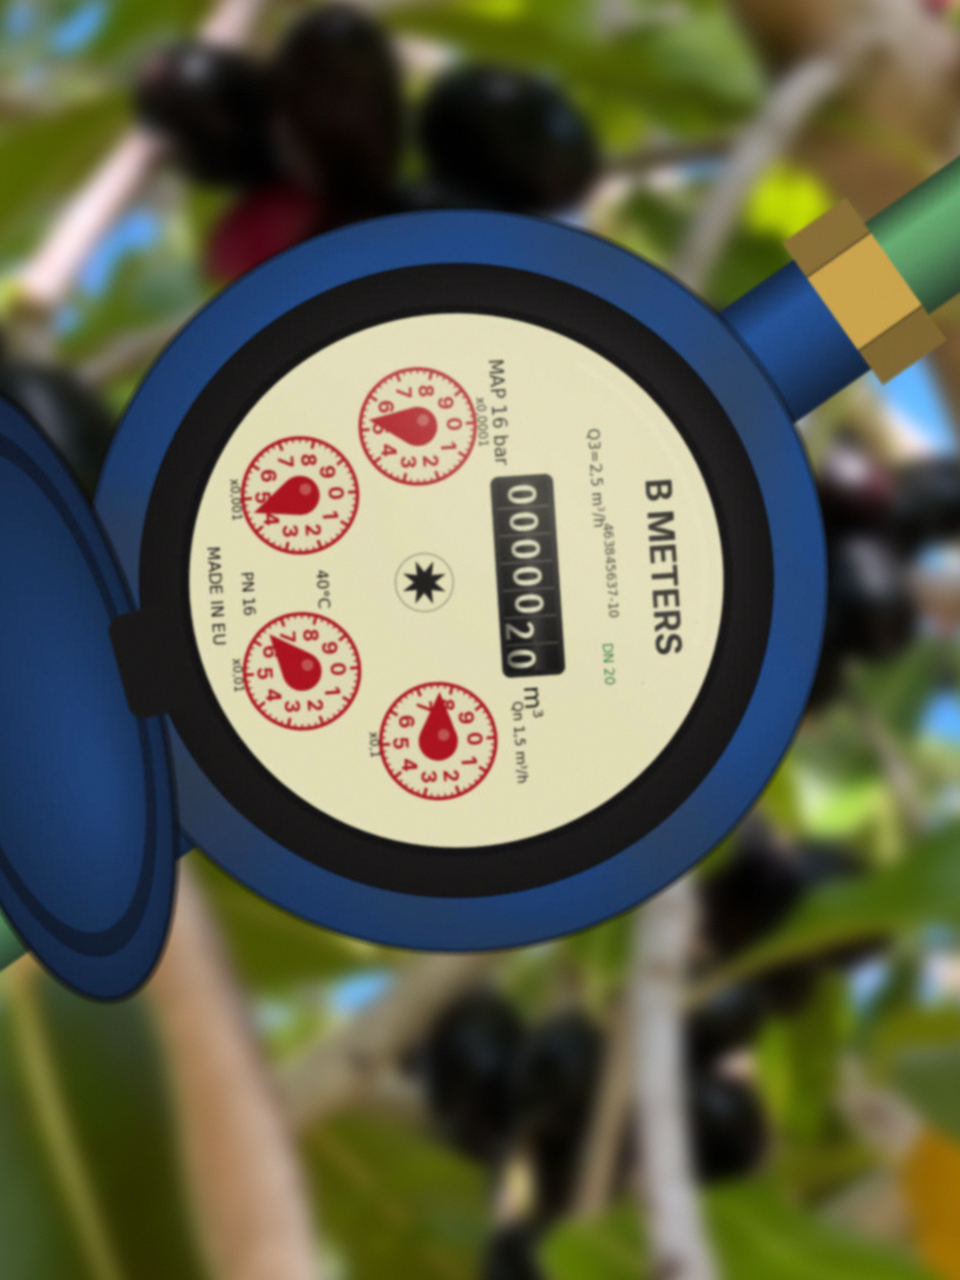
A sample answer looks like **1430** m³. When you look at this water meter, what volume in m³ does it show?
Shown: **19.7645** m³
